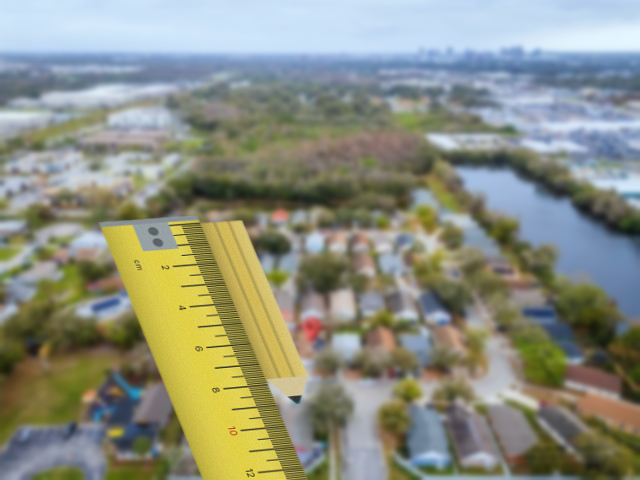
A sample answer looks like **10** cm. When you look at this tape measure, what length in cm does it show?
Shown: **9** cm
